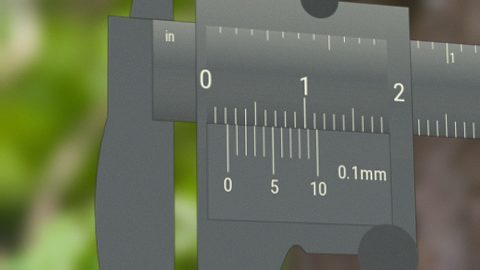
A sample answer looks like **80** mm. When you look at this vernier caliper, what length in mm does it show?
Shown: **2.2** mm
